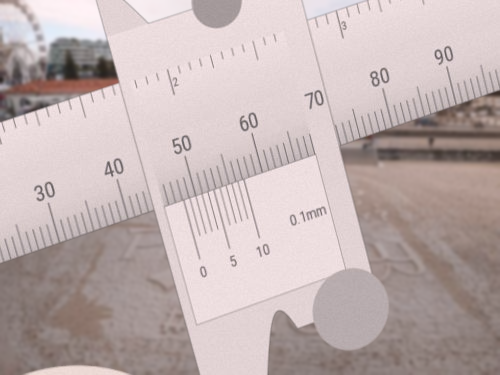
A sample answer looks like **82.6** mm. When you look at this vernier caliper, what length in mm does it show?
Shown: **48.2** mm
